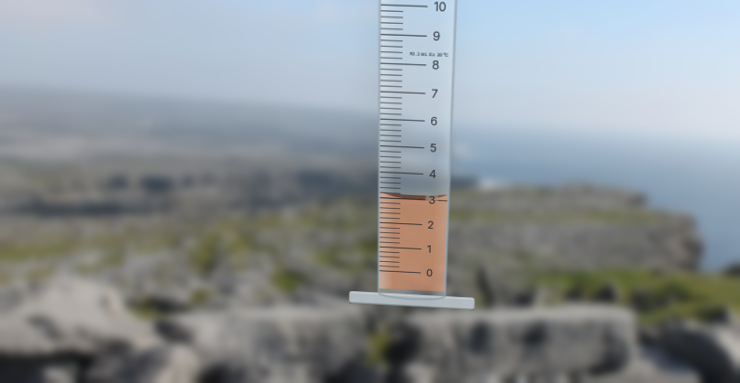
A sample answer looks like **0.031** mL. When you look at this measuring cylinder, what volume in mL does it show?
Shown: **3** mL
